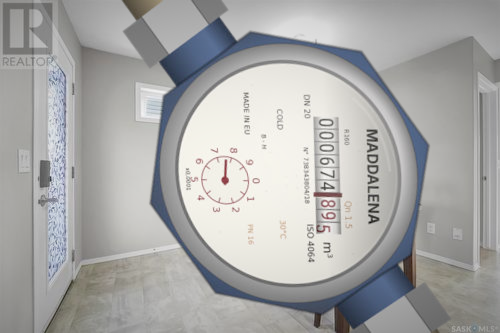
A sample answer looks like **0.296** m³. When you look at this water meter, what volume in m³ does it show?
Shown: **674.8947** m³
